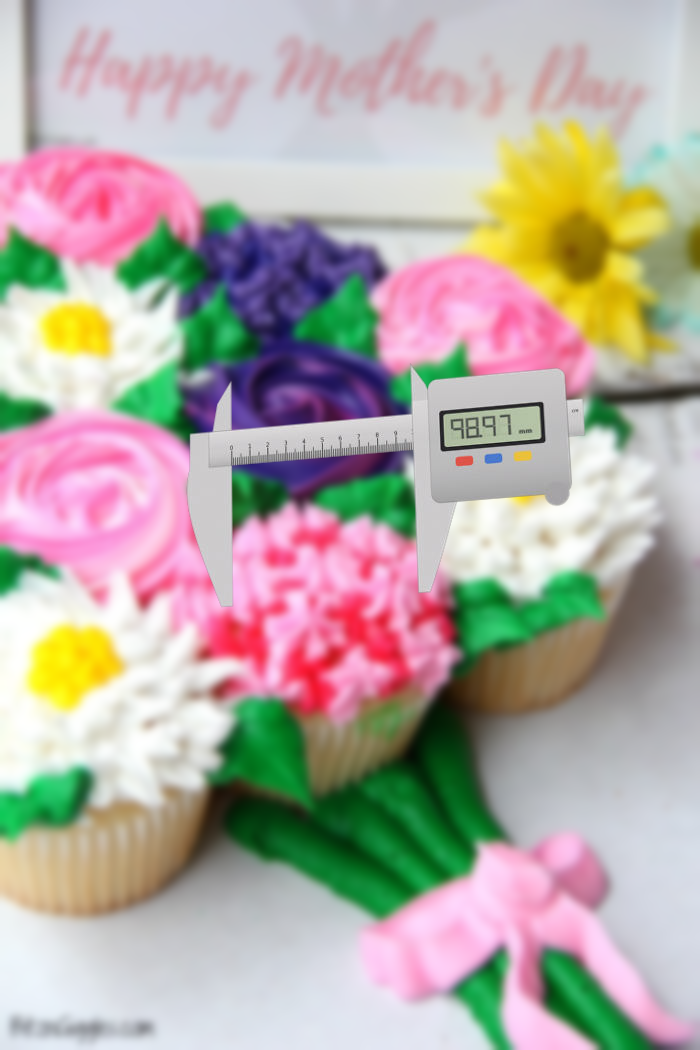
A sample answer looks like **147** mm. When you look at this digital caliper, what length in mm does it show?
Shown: **98.97** mm
